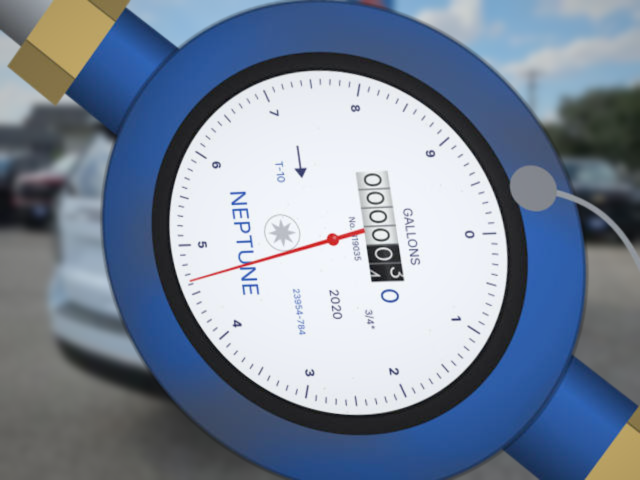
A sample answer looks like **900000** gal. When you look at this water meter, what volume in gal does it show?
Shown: **34.6** gal
